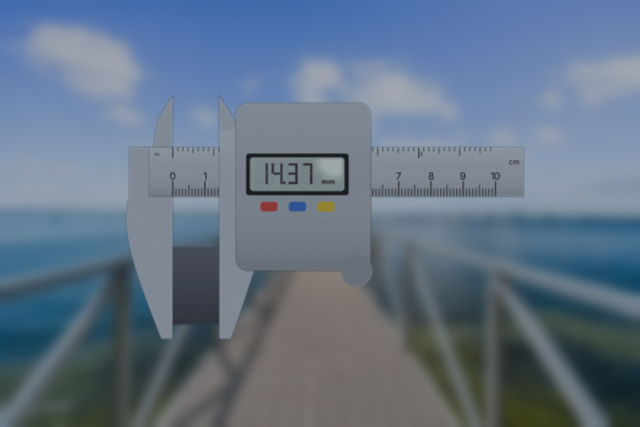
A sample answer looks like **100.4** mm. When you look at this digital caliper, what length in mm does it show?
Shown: **14.37** mm
